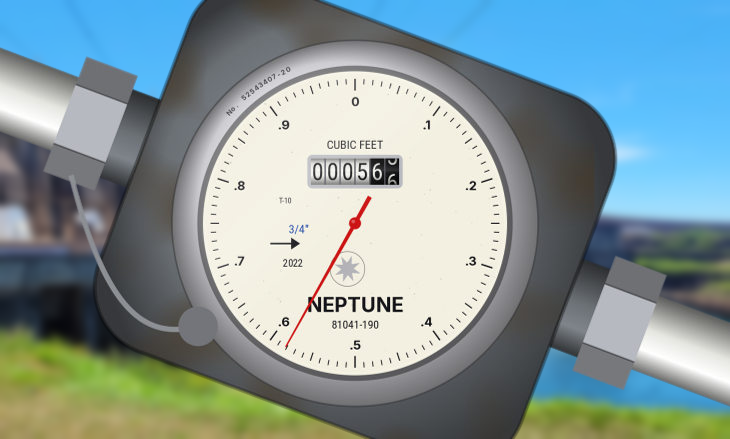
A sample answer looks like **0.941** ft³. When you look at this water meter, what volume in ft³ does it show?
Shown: **565.58** ft³
